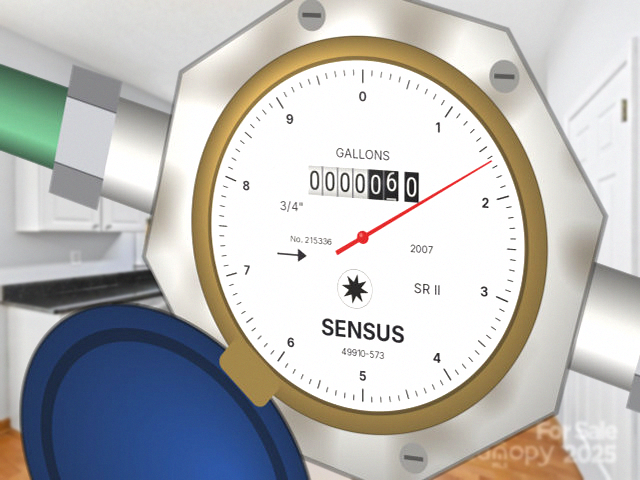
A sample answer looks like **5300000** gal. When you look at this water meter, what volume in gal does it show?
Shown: **61.6** gal
